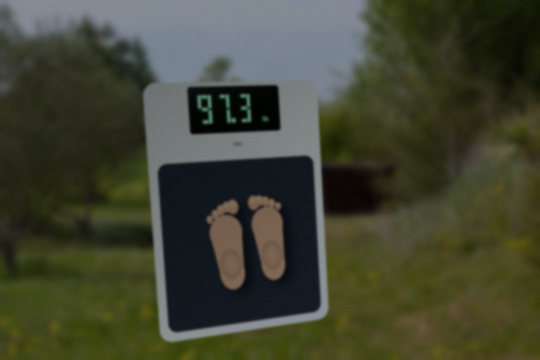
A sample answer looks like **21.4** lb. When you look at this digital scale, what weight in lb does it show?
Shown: **97.3** lb
